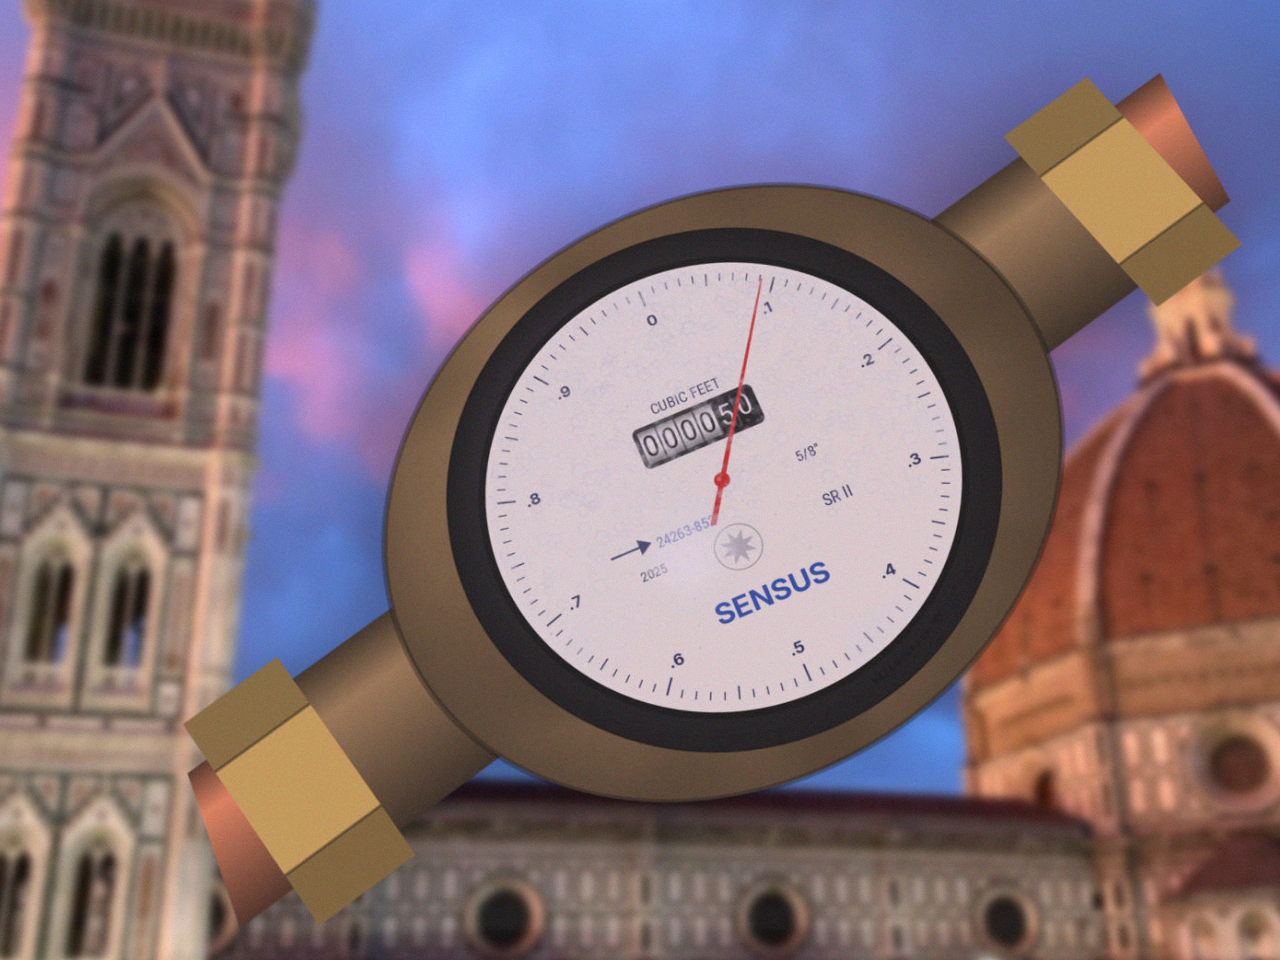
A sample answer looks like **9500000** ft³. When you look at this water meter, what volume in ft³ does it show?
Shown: **50.09** ft³
